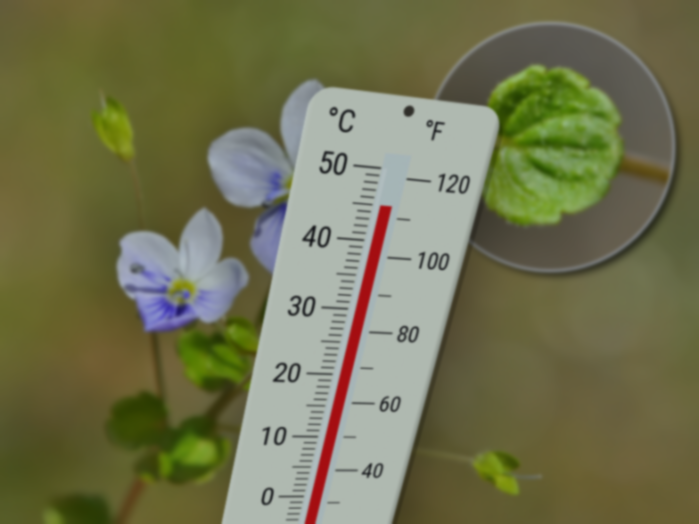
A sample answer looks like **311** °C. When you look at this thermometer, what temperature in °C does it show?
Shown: **45** °C
